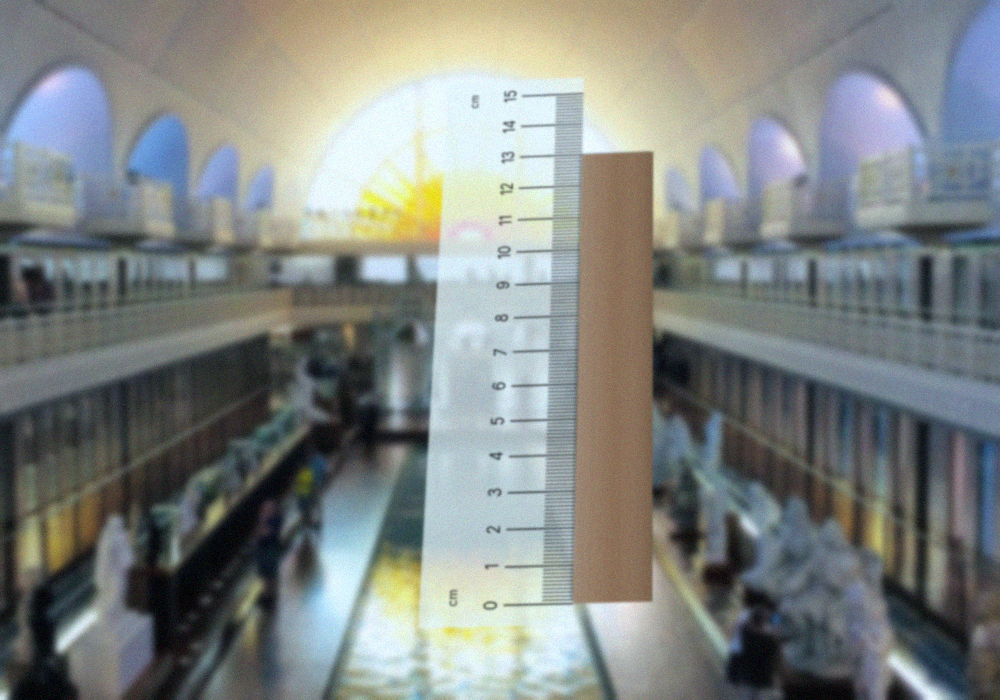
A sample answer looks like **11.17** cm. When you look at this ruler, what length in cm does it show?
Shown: **13** cm
